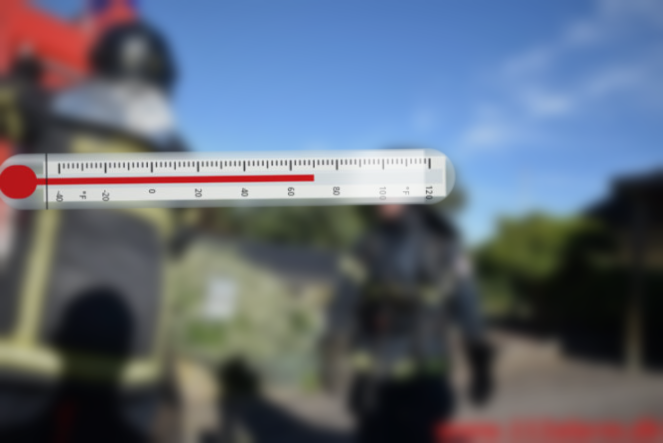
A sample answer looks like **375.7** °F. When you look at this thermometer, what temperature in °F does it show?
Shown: **70** °F
